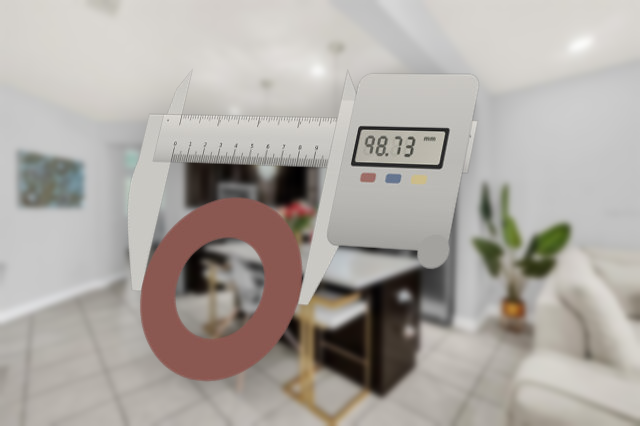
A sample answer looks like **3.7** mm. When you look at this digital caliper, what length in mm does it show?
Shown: **98.73** mm
